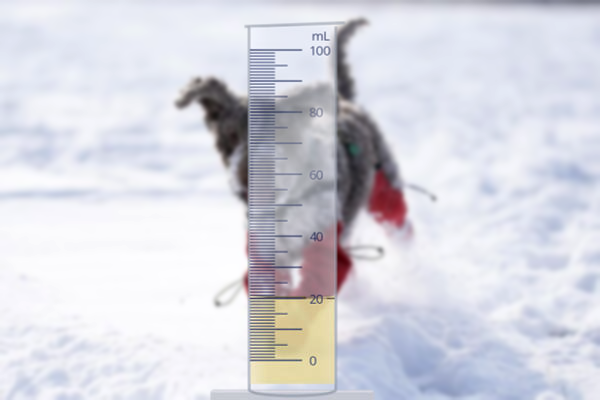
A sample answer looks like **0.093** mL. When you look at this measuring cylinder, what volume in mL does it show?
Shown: **20** mL
